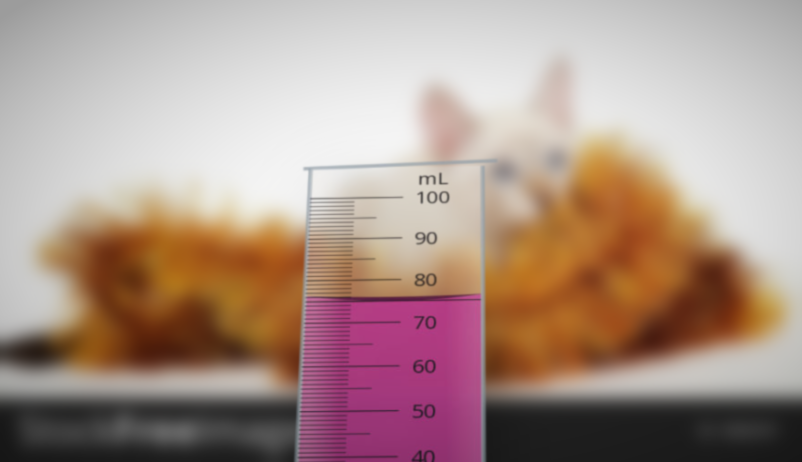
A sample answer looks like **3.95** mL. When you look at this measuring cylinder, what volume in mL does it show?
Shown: **75** mL
